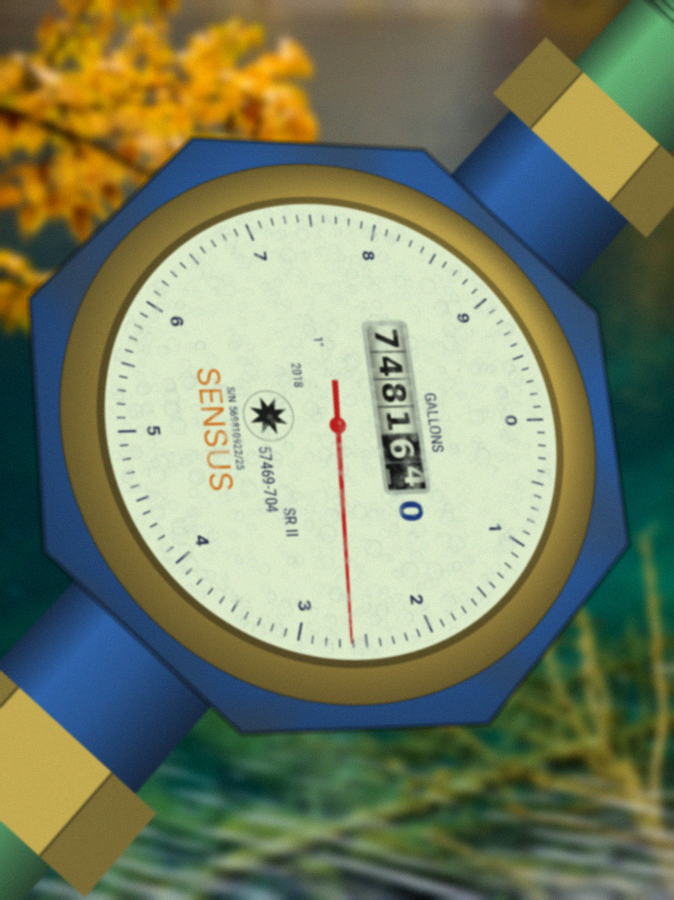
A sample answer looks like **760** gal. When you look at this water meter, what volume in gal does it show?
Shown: **7481642.6** gal
